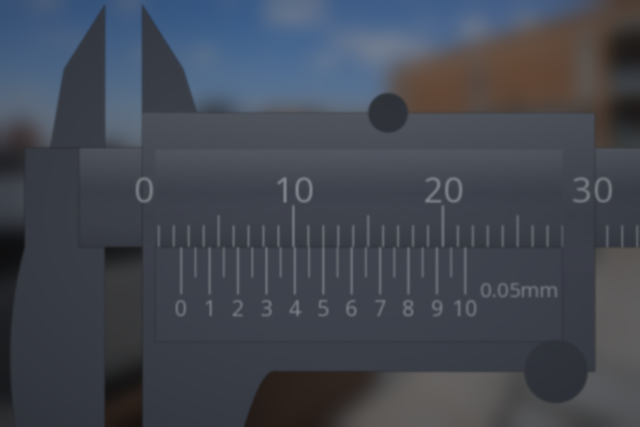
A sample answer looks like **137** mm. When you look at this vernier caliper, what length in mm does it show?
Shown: **2.5** mm
